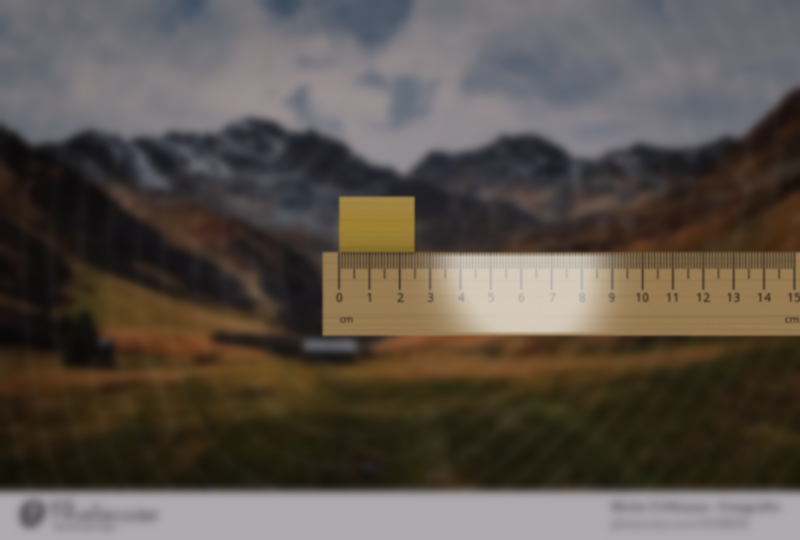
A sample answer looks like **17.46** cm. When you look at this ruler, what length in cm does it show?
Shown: **2.5** cm
